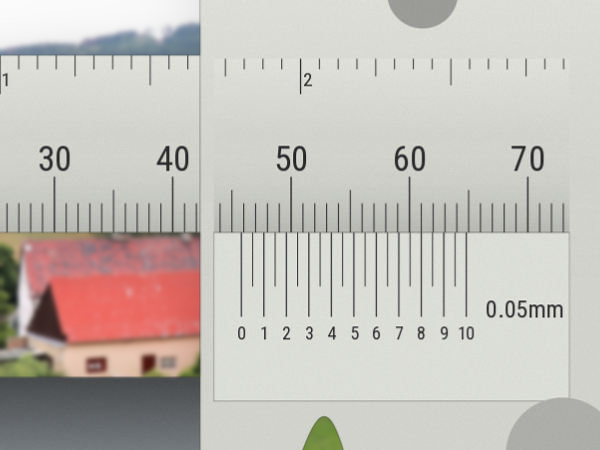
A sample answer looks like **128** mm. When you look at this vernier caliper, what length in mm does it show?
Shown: **45.8** mm
